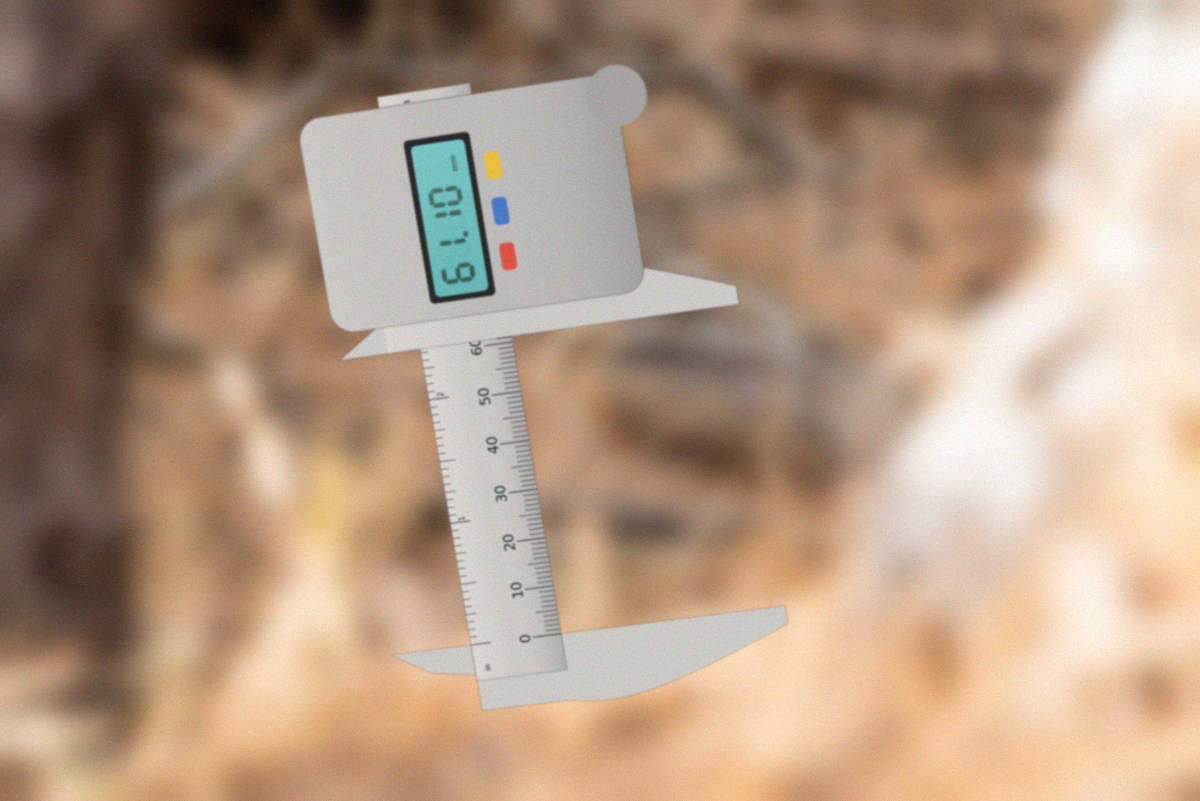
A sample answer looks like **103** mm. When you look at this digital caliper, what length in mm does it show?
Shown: **61.10** mm
